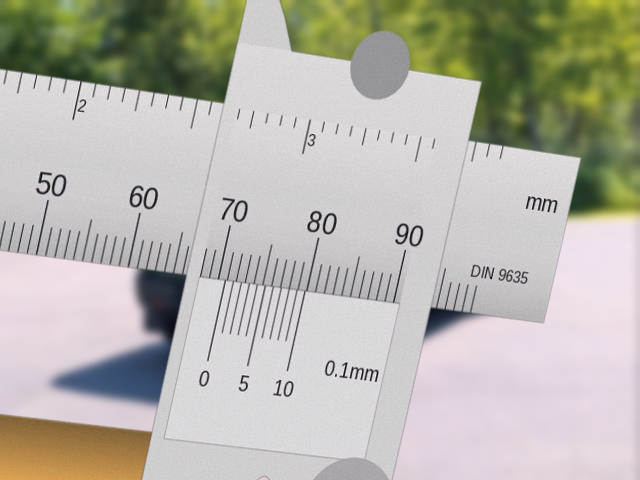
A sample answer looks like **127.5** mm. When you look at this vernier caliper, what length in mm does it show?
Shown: **70.8** mm
